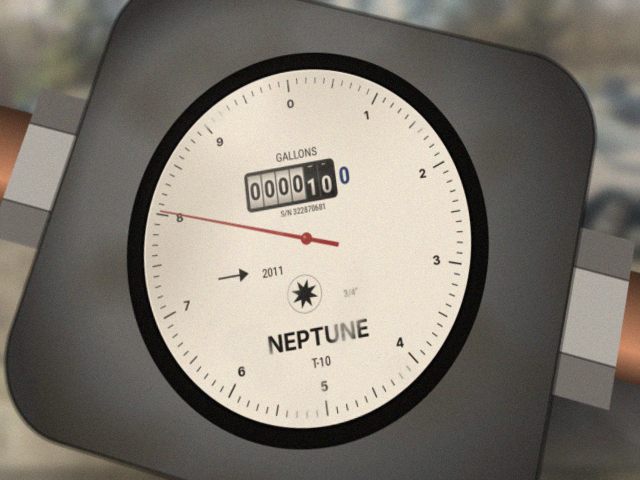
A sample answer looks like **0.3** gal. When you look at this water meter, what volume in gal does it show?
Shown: **98.0** gal
